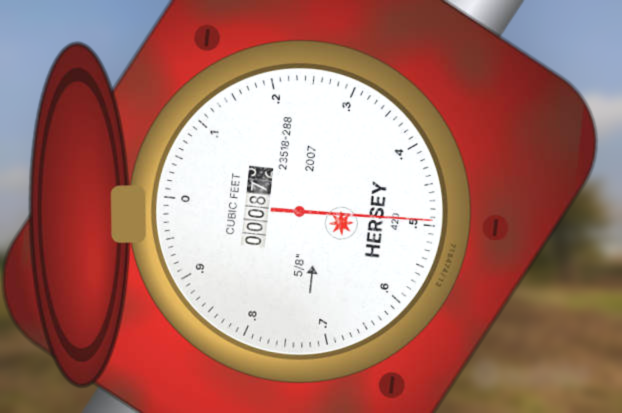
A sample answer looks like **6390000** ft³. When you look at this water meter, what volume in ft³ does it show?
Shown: **875.49** ft³
